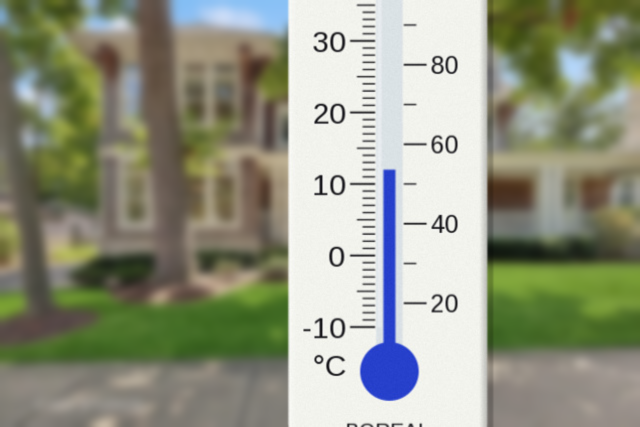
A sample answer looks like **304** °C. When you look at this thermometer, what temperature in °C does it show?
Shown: **12** °C
